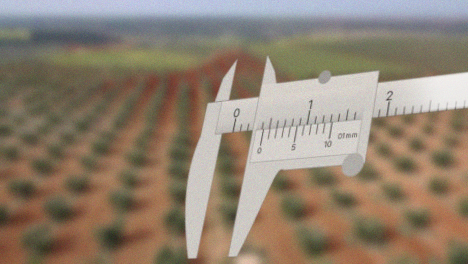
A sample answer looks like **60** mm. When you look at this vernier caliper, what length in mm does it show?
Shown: **4.2** mm
